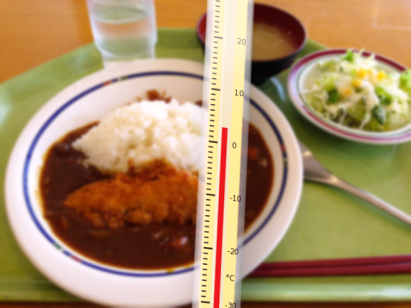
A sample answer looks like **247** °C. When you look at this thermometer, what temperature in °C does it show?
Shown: **3** °C
